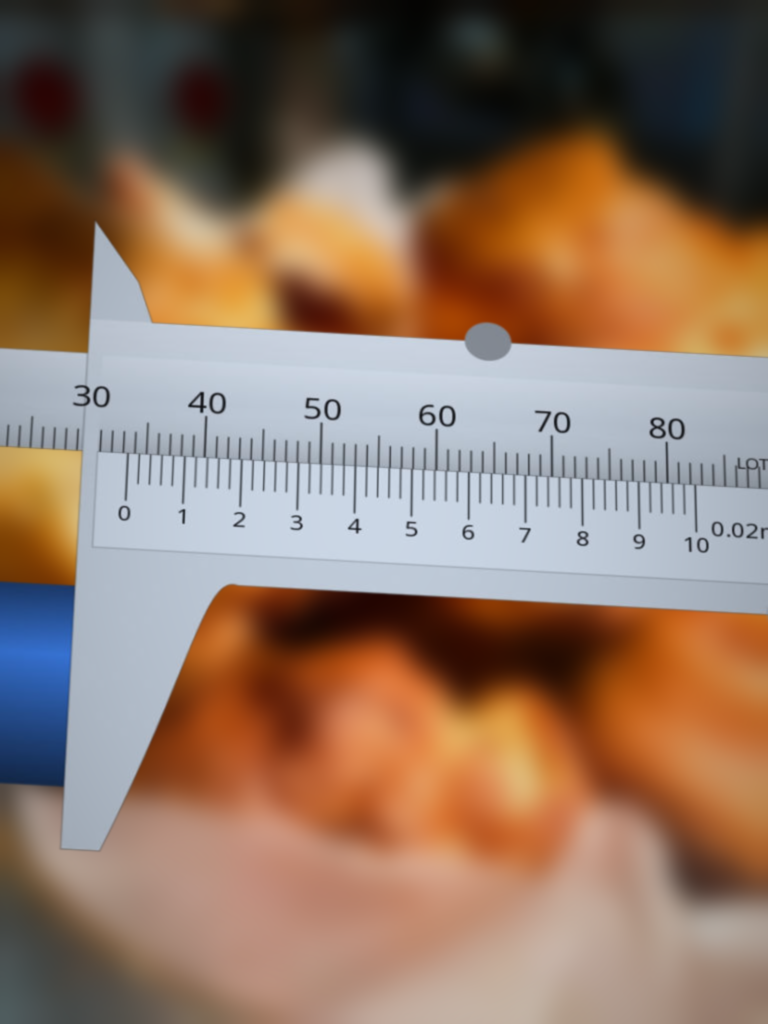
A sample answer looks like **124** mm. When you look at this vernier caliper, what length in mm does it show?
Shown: **33.4** mm
